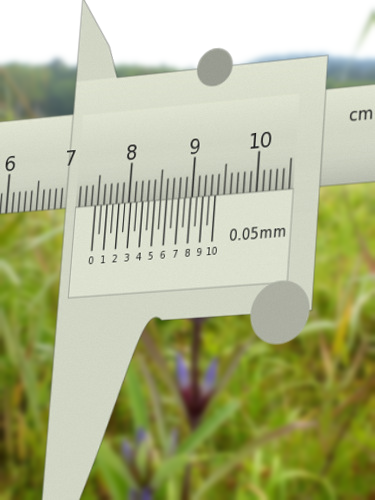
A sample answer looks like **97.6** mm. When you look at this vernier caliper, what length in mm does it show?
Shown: **74.6** mm
